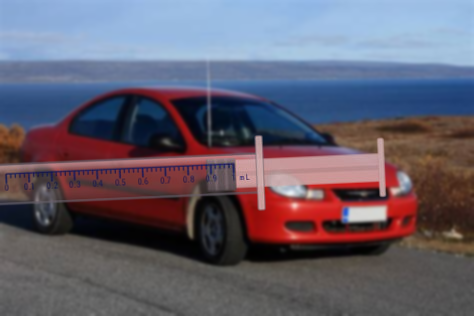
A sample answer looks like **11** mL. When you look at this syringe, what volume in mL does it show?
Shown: **0.88** mL
